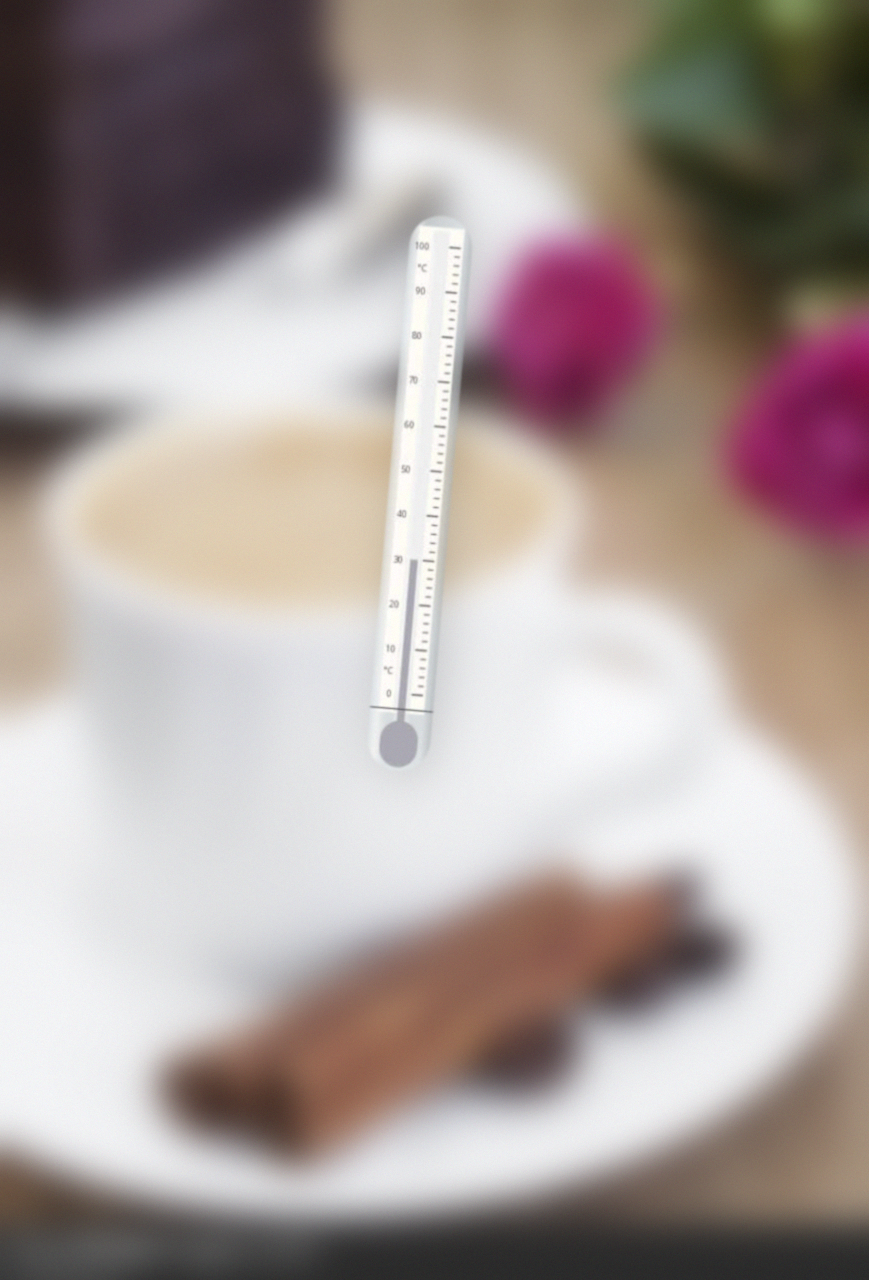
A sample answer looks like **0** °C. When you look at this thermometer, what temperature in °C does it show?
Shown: **30** °C
